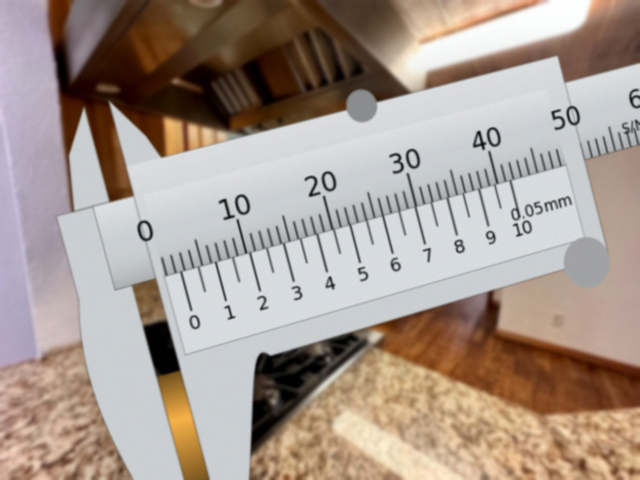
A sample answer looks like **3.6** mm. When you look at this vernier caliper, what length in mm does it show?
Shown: **2.6** mm
